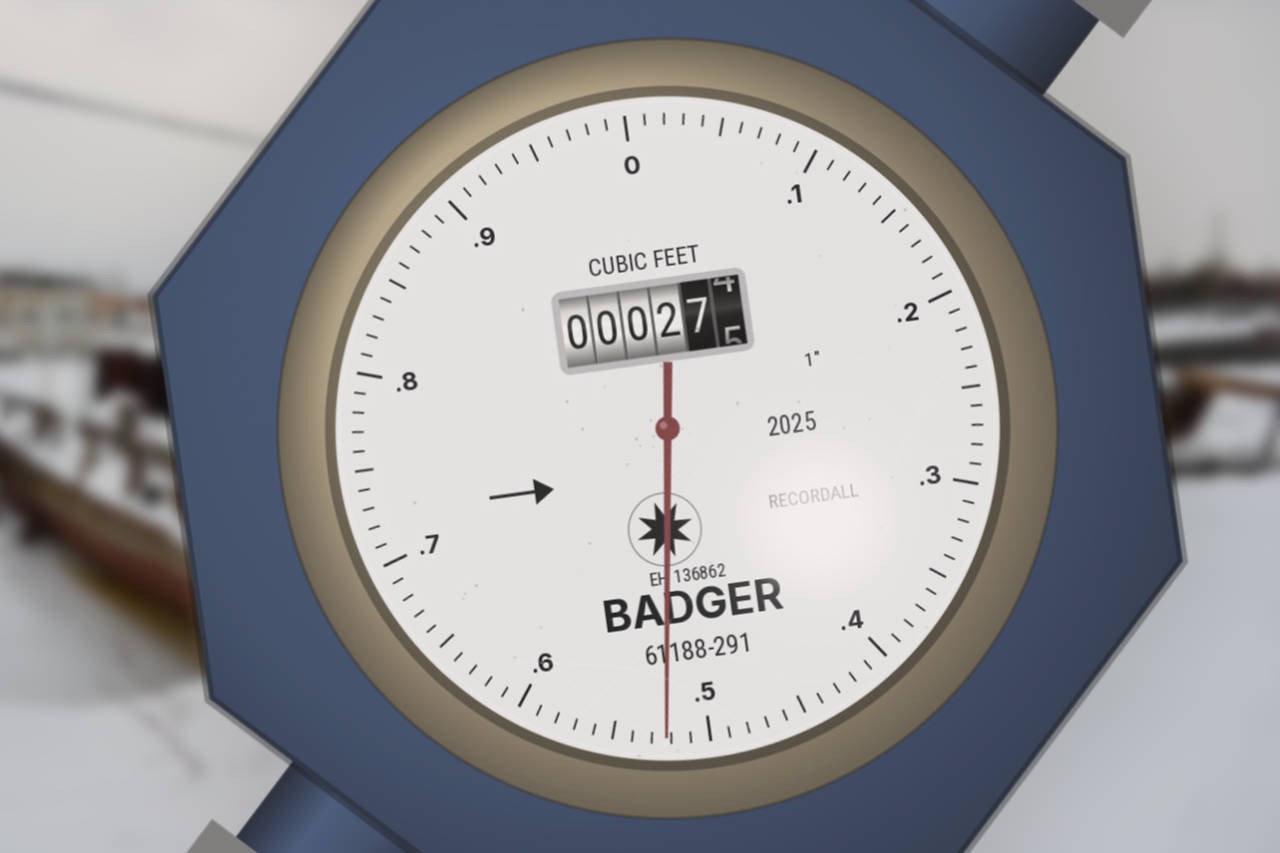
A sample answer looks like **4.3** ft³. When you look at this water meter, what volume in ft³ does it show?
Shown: **274.52** ft³
